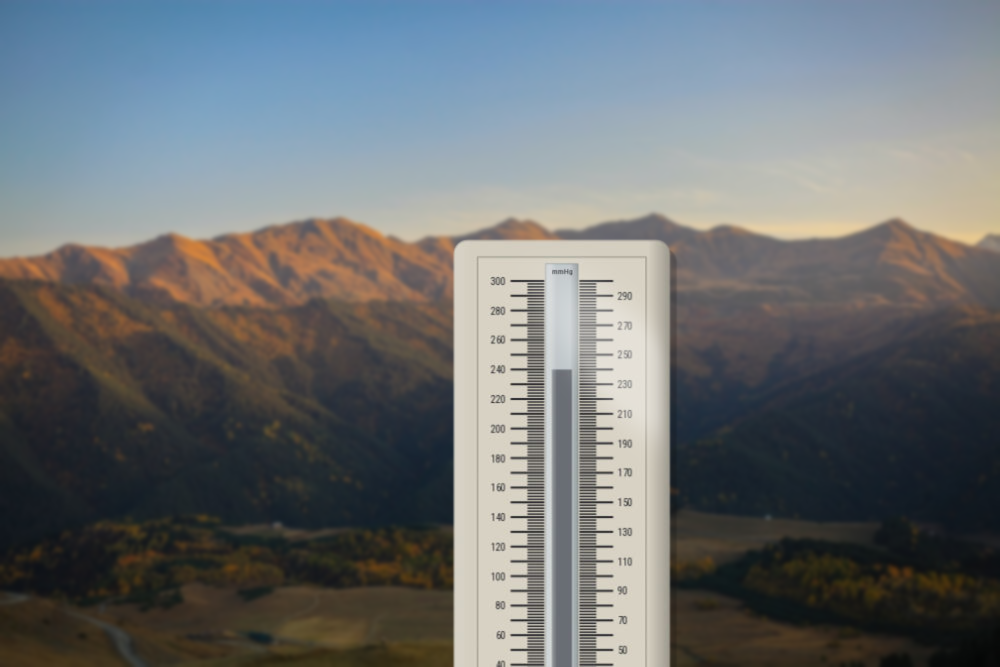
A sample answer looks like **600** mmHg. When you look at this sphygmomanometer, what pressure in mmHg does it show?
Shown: **240** mmHg
